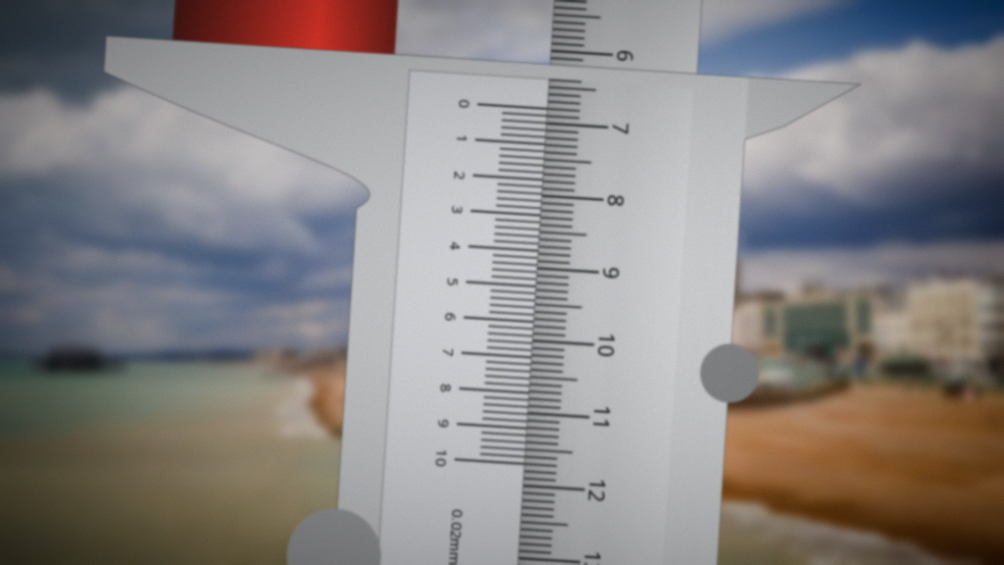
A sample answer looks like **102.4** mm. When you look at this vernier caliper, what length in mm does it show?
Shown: **68.0** mm
